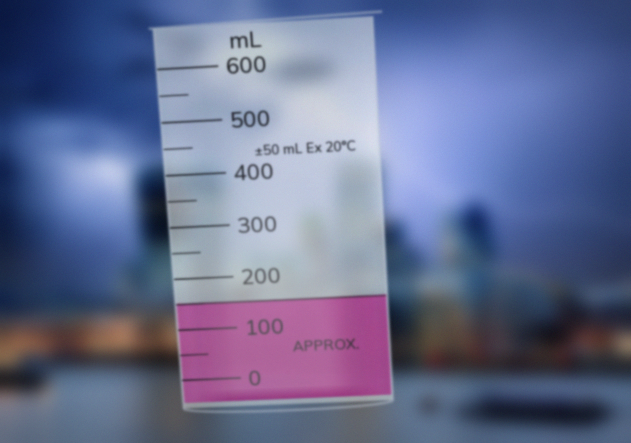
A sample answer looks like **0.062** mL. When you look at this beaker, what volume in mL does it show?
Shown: **150** mL
